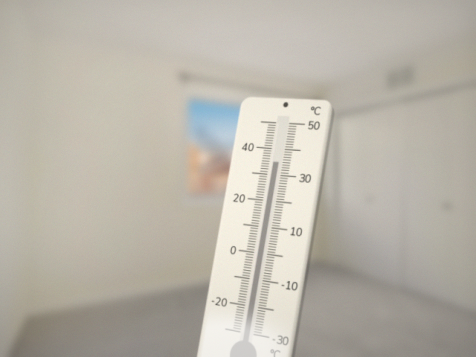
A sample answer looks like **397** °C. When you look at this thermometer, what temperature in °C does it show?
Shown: **35** °C
